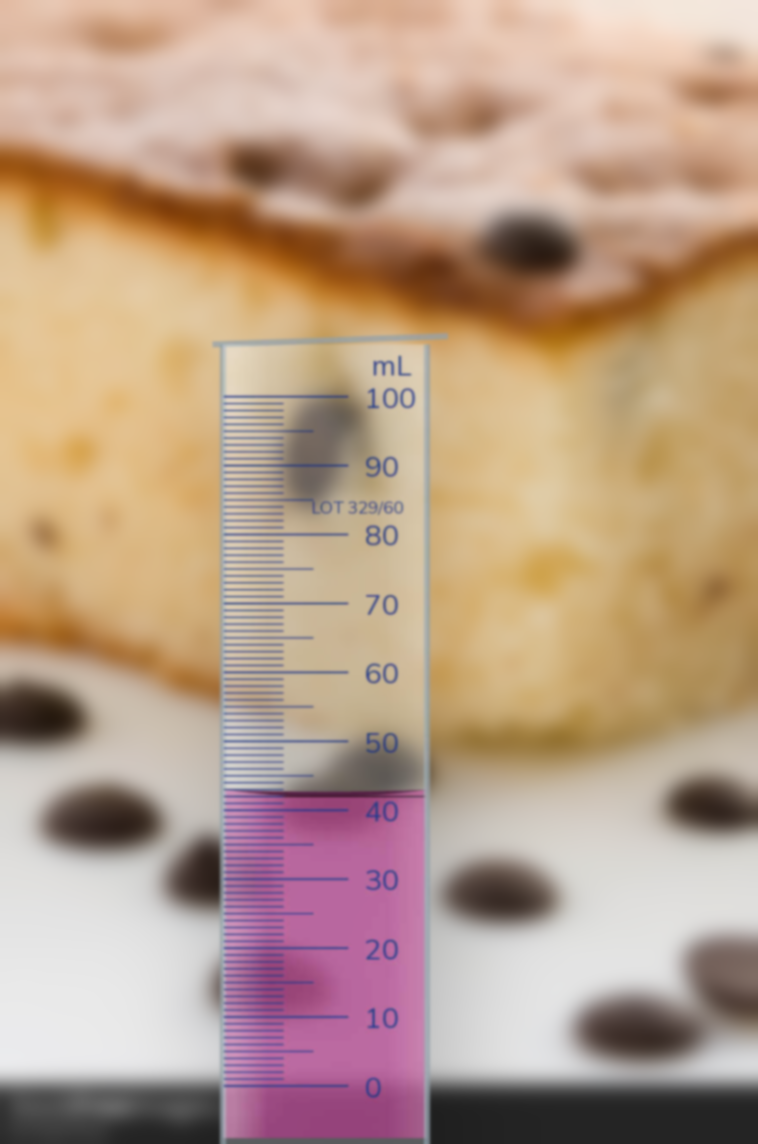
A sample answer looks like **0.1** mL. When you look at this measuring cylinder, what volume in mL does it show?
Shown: **42** mL
